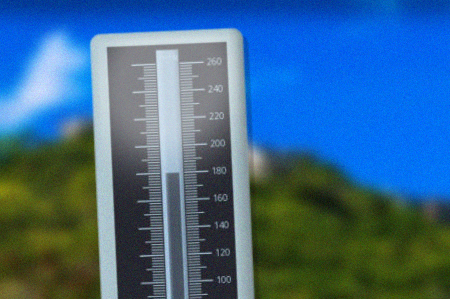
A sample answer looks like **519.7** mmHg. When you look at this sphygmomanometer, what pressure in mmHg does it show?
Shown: **180** mmHg
